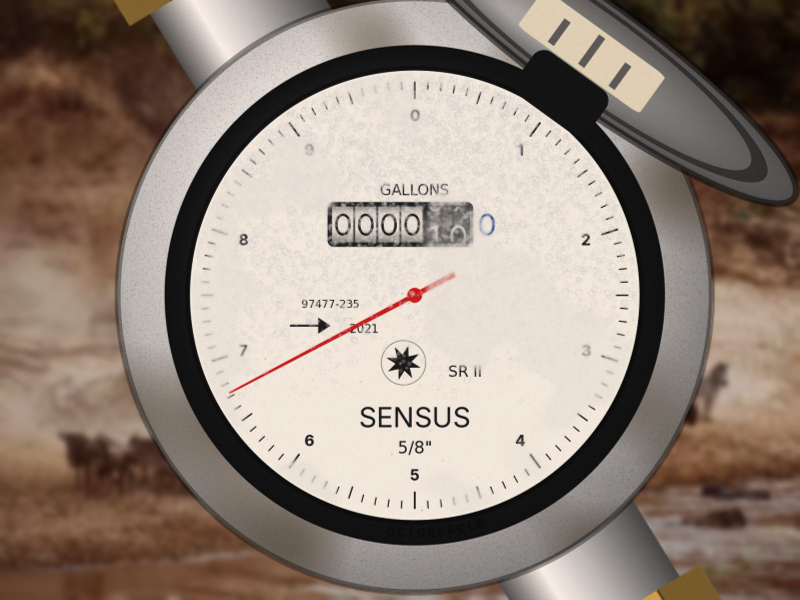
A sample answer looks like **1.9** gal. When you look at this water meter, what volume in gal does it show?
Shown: **96.7** gal
